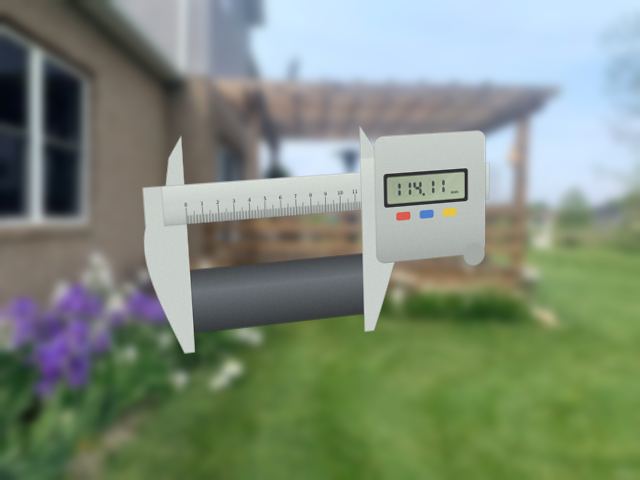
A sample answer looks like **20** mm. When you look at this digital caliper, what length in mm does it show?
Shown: **114.11** mm
